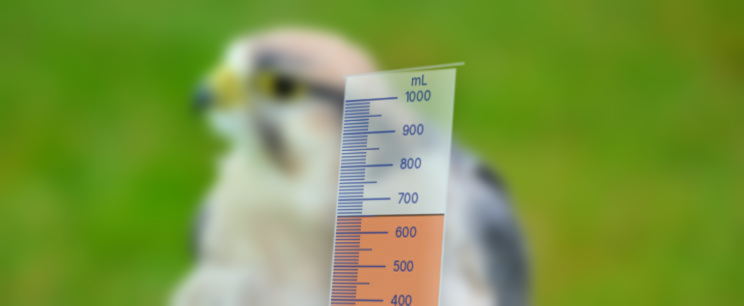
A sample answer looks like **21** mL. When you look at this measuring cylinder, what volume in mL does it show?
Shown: **650** mL
